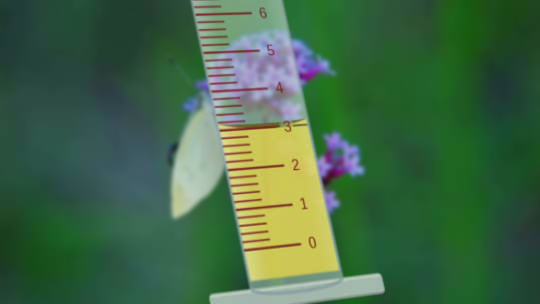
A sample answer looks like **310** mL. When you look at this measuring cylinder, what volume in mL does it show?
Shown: **3** mL
